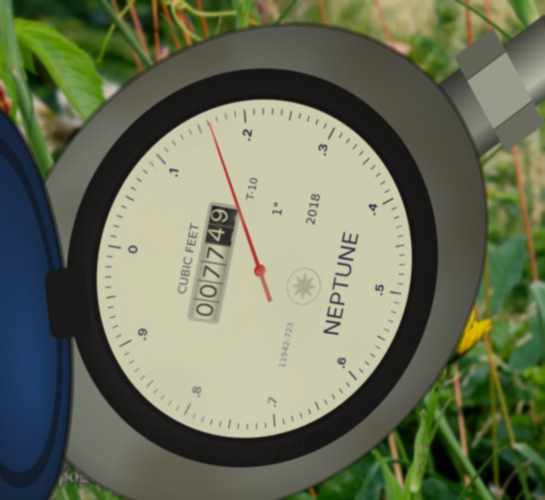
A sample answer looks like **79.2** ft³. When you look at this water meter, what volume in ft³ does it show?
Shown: **7749.16** ft³
